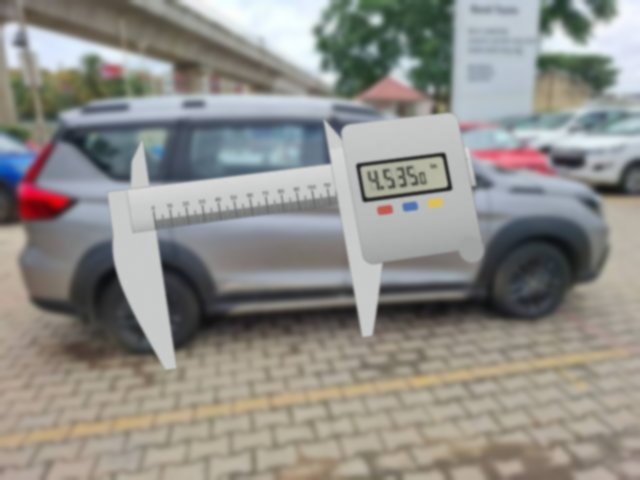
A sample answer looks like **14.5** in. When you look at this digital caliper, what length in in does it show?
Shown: **4.5350** in
